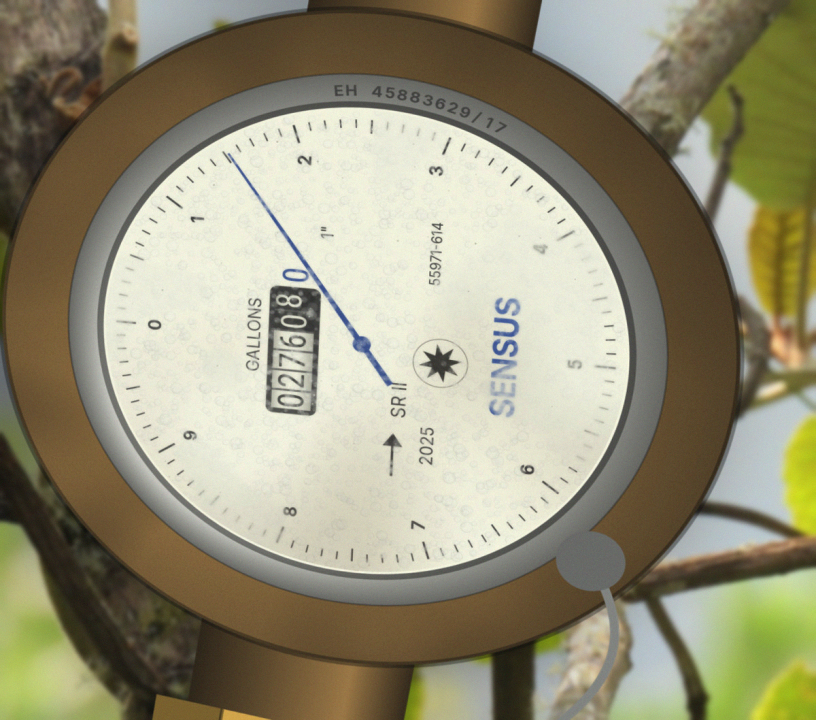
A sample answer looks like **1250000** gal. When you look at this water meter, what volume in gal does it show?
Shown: **276081.5** gal
